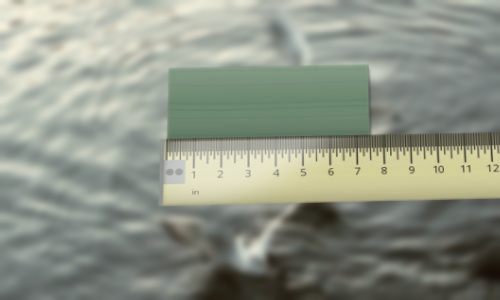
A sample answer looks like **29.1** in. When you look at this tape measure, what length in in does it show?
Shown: **7.5** in
